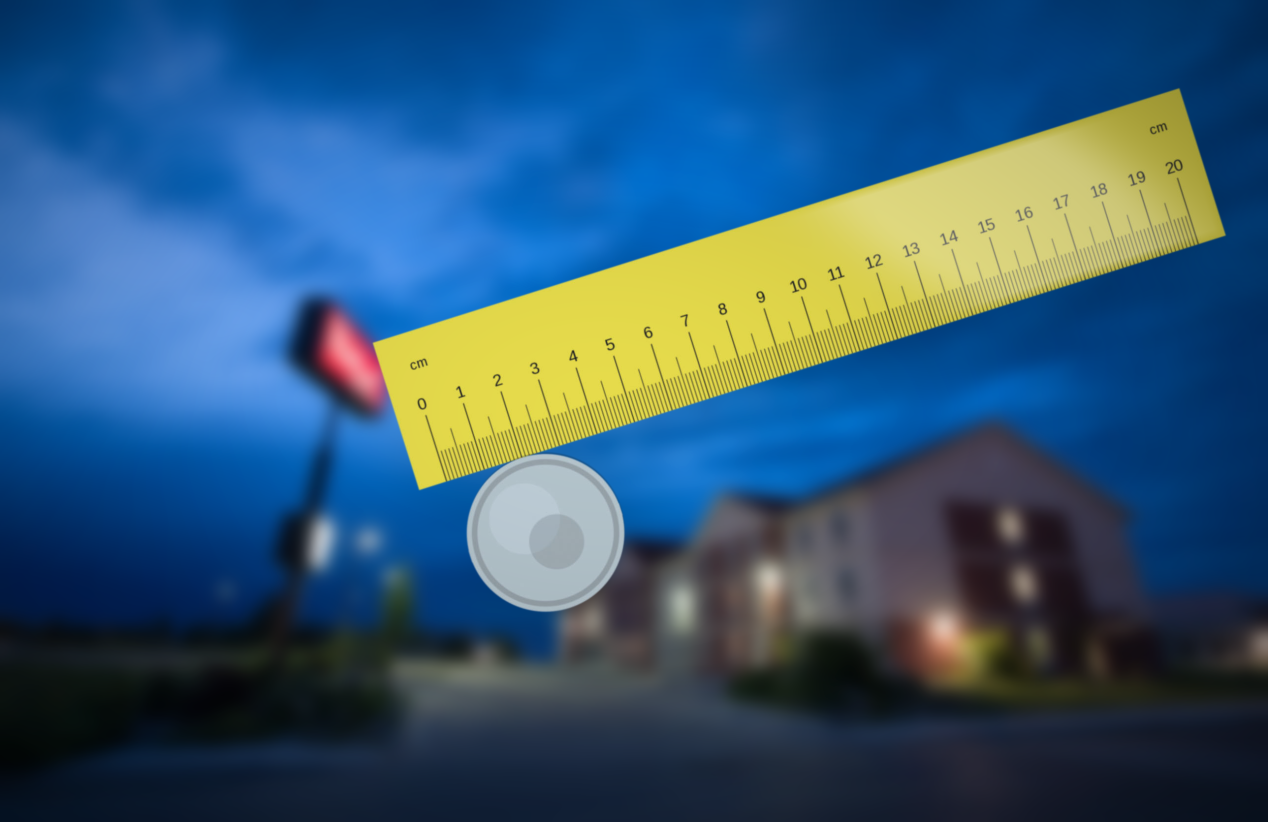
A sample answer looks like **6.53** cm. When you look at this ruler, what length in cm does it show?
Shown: **4** cm
